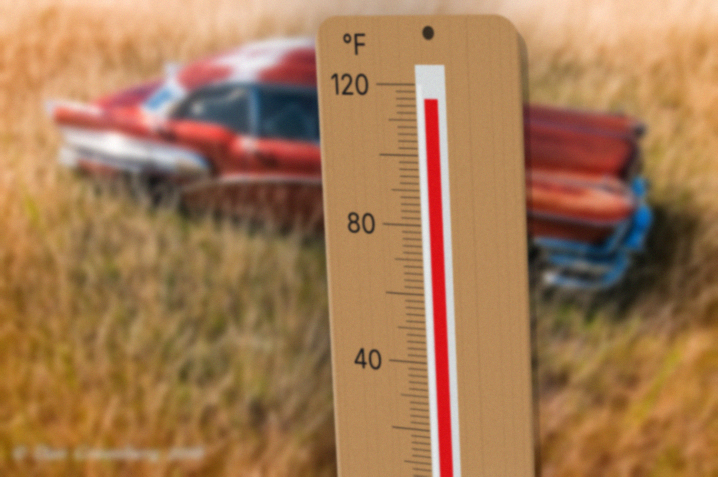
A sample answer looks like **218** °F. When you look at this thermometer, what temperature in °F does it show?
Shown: **116** °F
